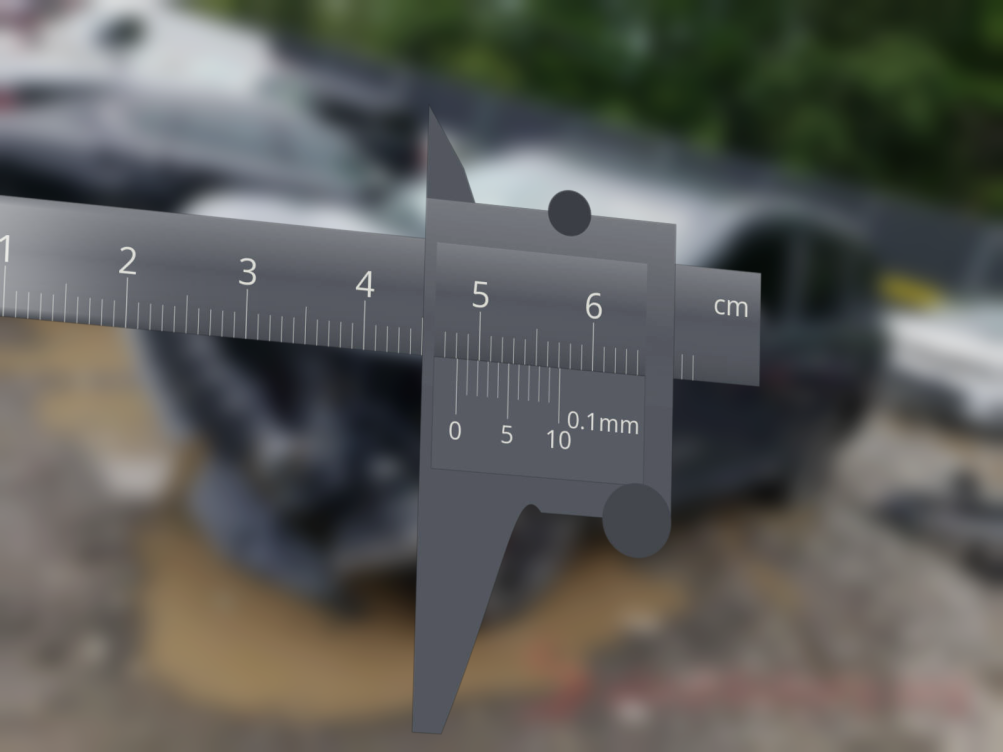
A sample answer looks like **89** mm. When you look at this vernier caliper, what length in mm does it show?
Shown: **48.1** mm
